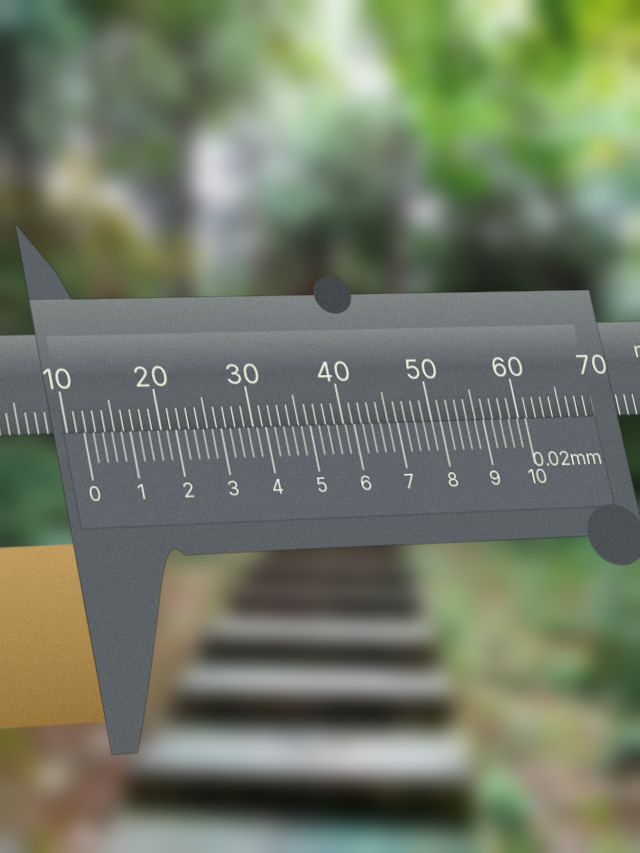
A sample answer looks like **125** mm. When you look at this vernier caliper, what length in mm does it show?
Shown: **11.8** mm
